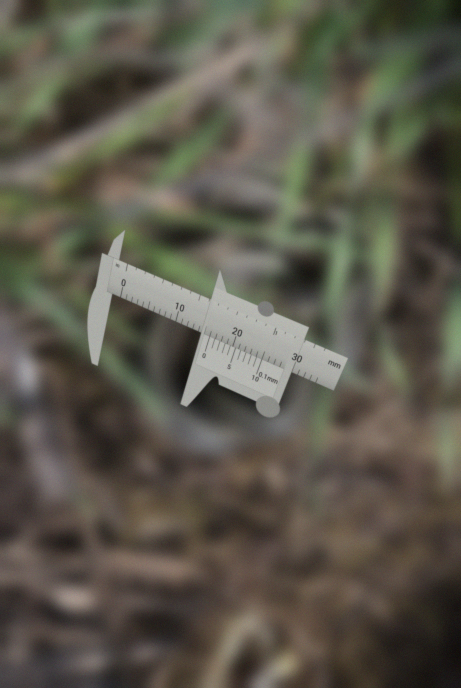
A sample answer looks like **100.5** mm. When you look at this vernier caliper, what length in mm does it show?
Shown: **16.0** mm
